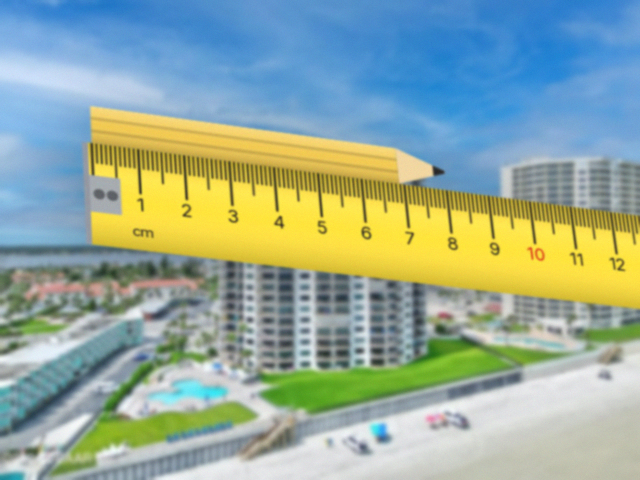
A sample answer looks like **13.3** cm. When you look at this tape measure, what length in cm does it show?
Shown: **8** cm
